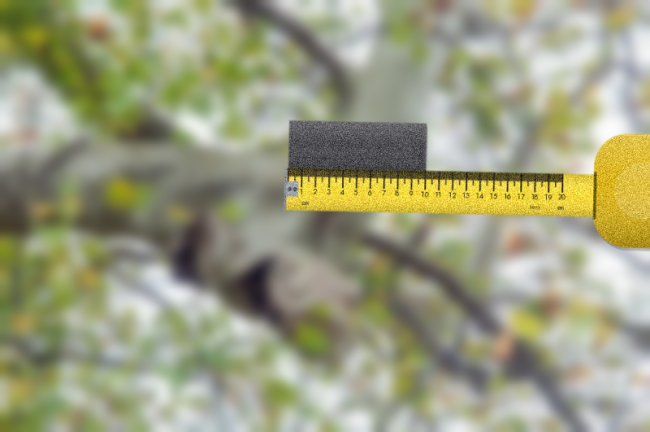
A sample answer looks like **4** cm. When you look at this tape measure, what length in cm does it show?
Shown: **10** cm
